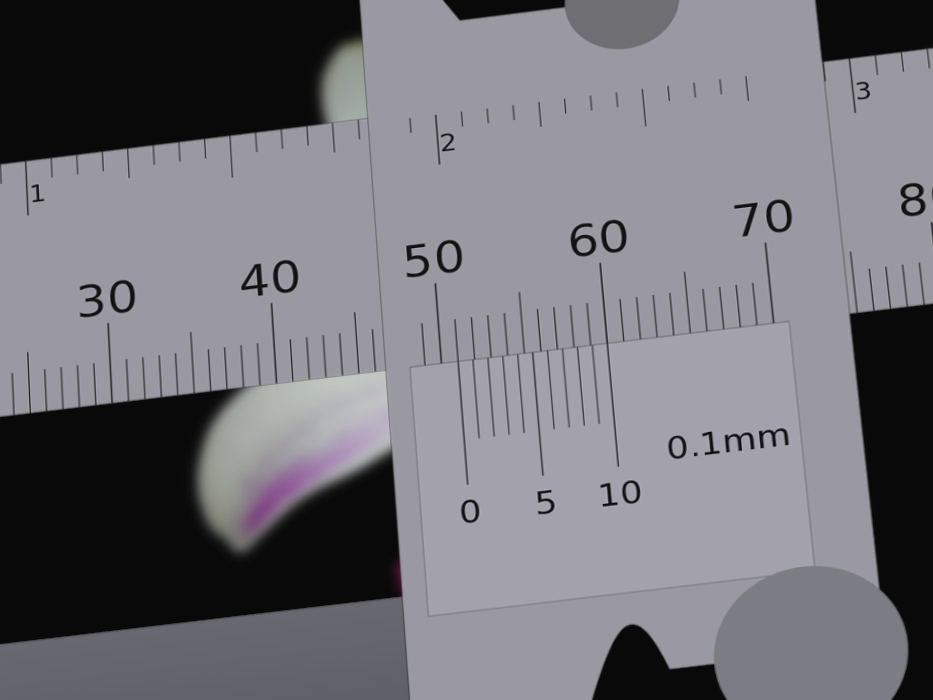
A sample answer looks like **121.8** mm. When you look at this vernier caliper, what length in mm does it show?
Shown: **51.0** mm
